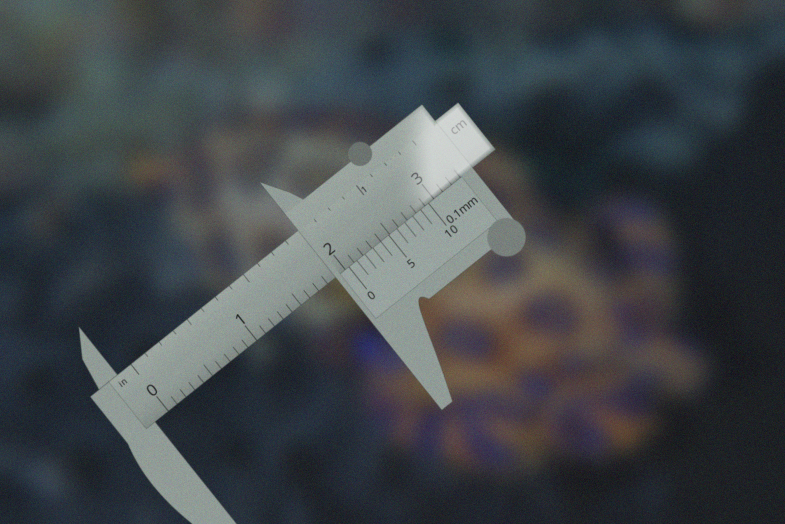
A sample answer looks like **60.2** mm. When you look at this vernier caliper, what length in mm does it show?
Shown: **20.4** mm
